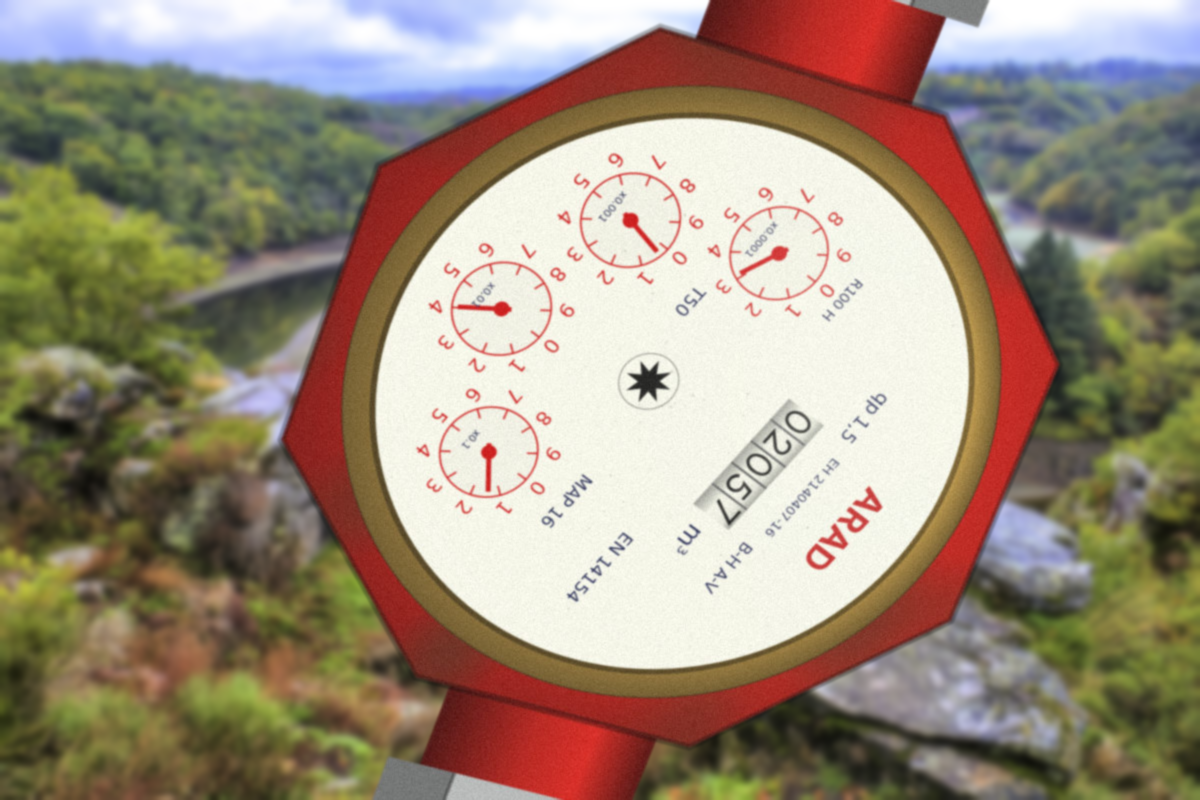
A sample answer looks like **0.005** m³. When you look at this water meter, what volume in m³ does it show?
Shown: **2057.1403** m³
